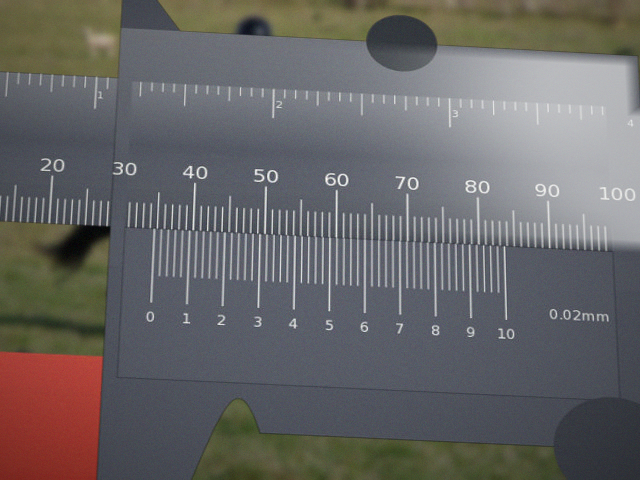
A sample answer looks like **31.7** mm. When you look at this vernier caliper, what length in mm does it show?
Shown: **34.6** mm
